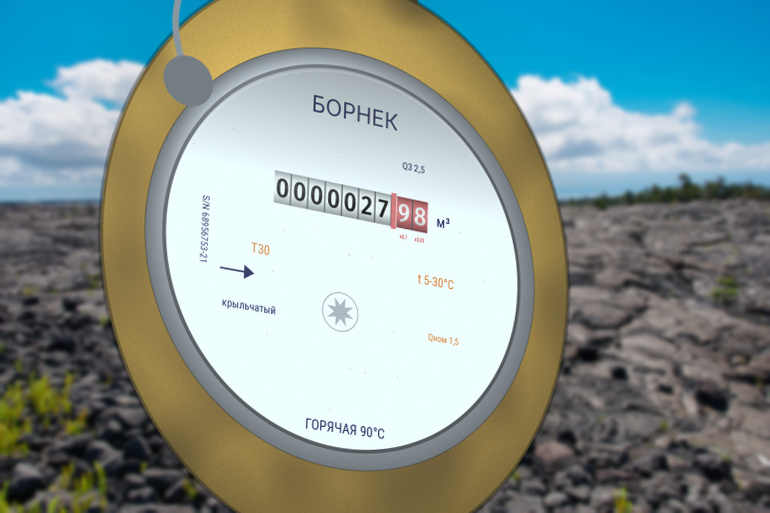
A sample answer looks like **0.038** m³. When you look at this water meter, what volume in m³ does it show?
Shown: **27.98** m³
